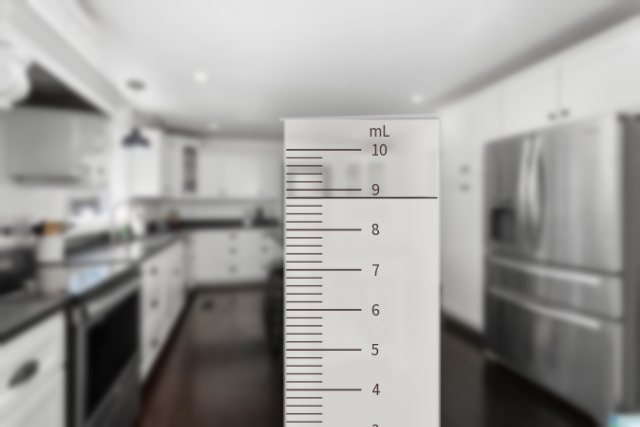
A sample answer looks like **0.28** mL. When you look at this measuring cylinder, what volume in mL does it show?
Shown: **8.8** mL
